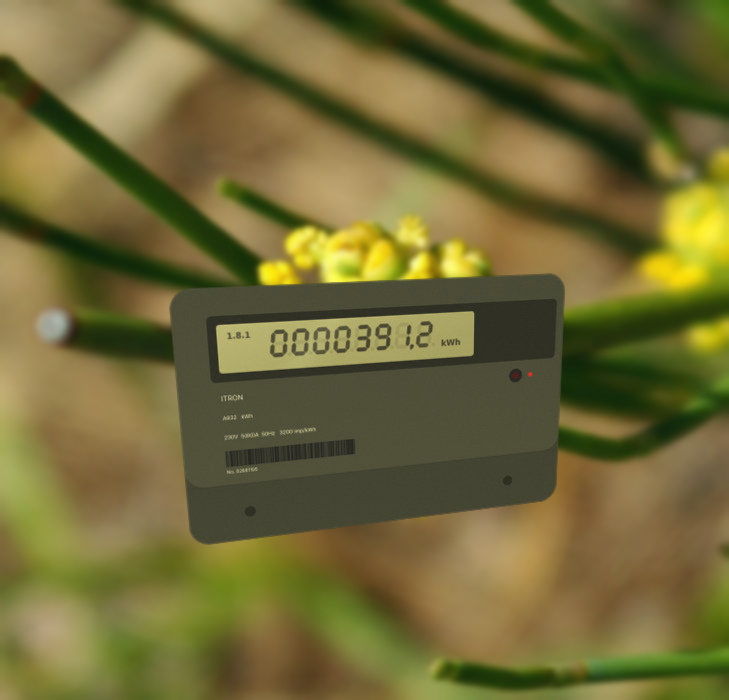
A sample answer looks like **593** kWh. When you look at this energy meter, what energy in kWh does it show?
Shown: **391.2** kWh
